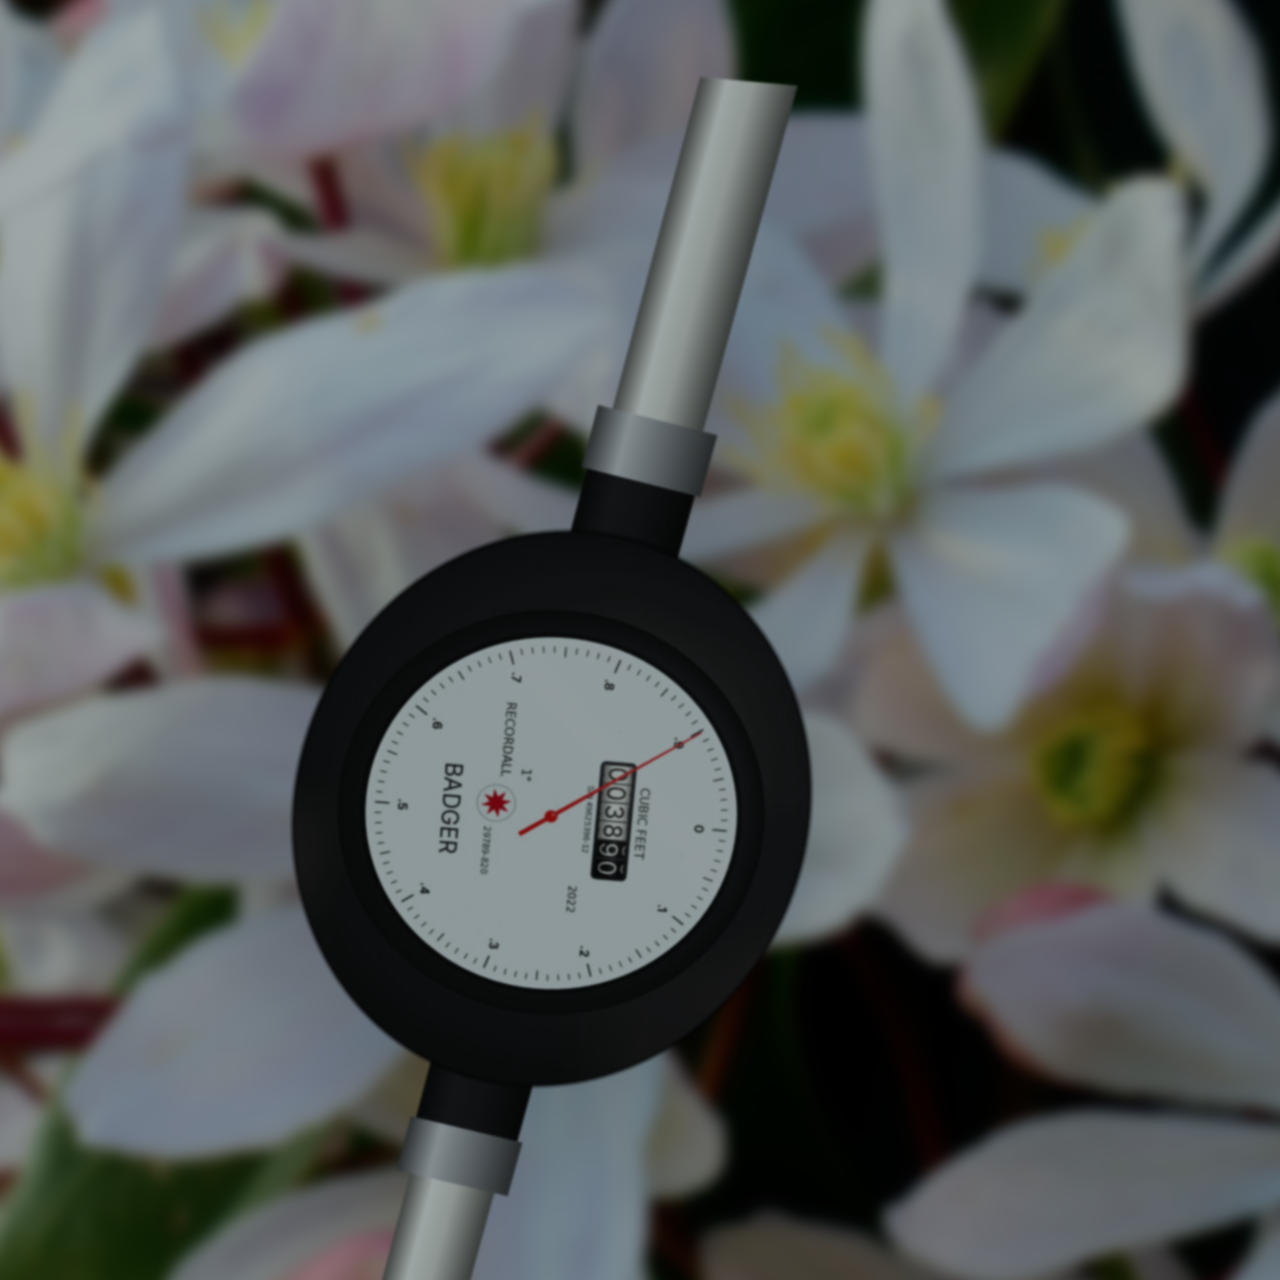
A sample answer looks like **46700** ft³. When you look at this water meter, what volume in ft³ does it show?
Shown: **3889.90** ft³
